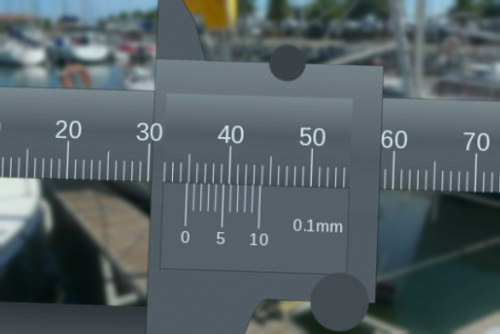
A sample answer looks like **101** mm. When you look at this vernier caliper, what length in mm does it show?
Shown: **34.8** mm
